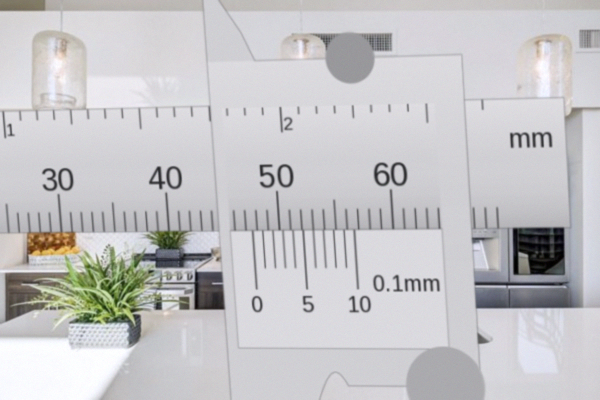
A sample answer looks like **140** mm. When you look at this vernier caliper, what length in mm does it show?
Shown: **47.6** mm
